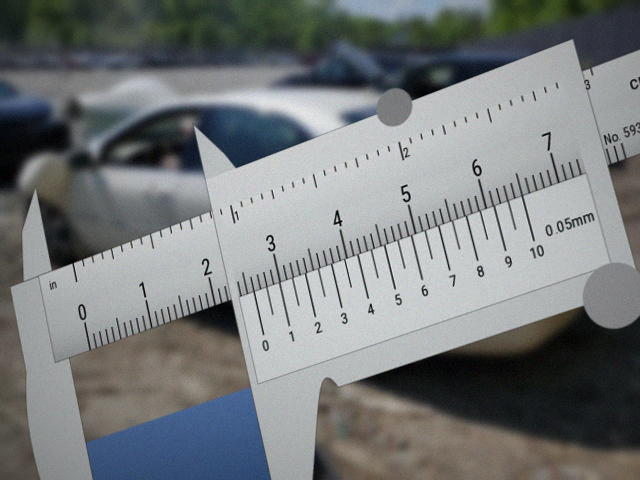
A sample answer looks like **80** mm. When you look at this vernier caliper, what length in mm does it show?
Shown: **26.0** mm
